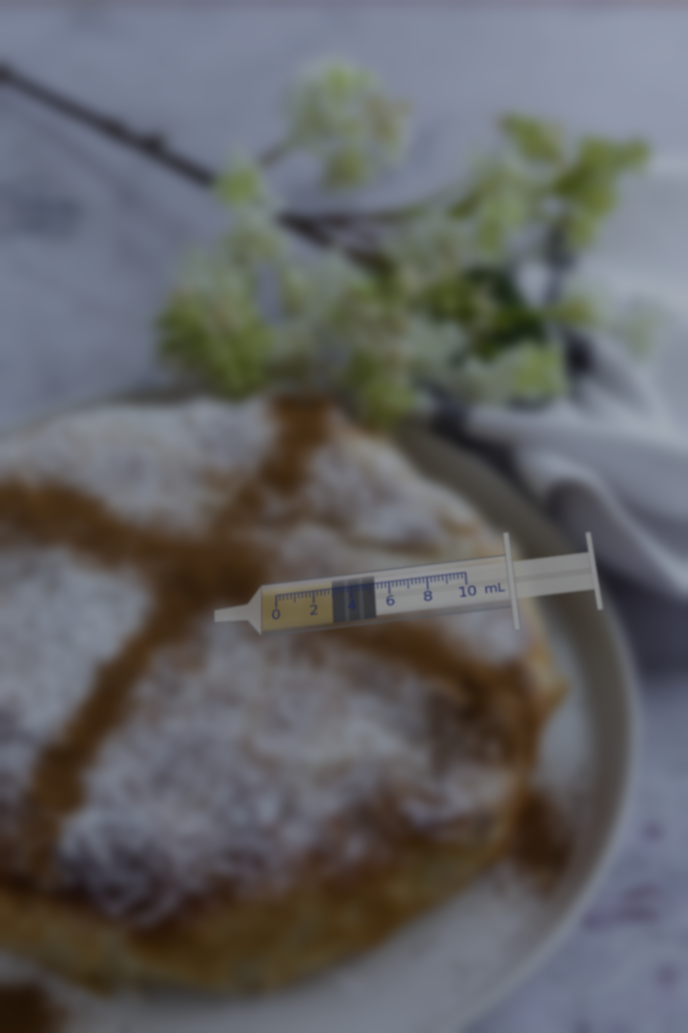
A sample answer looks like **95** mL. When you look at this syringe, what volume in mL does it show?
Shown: **3** mL
